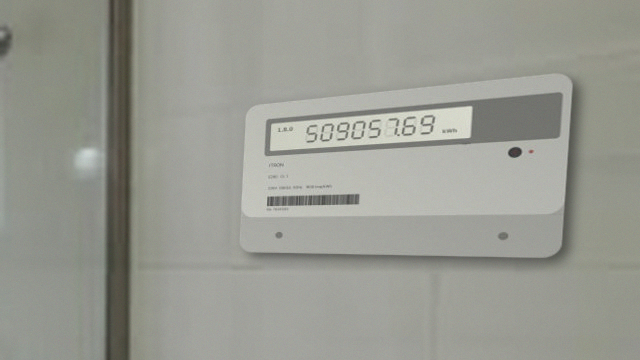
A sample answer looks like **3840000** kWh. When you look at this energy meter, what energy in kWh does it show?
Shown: **509057.69** kWh
